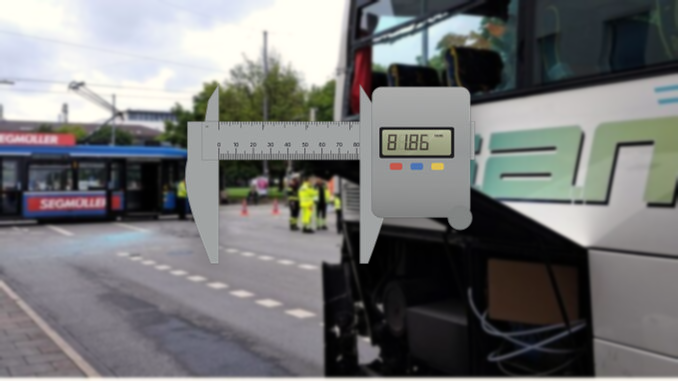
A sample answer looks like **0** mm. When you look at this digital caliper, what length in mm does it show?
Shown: **81.86** mm
